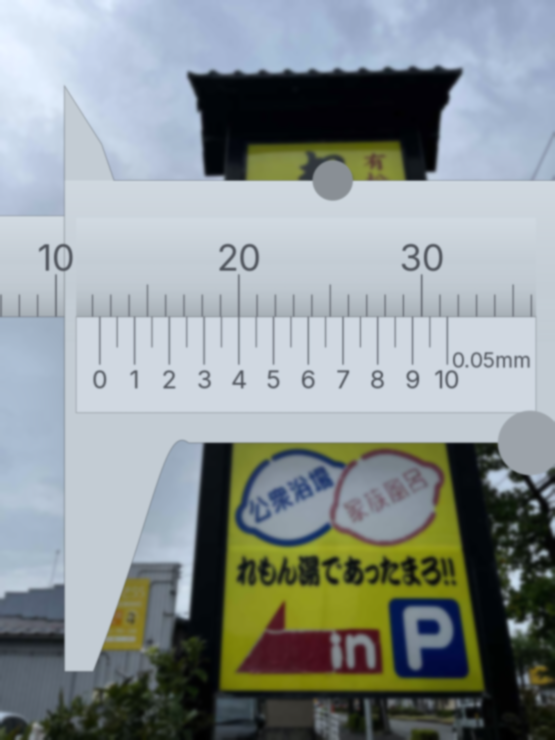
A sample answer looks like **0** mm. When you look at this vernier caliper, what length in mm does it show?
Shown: **12.4** mm
